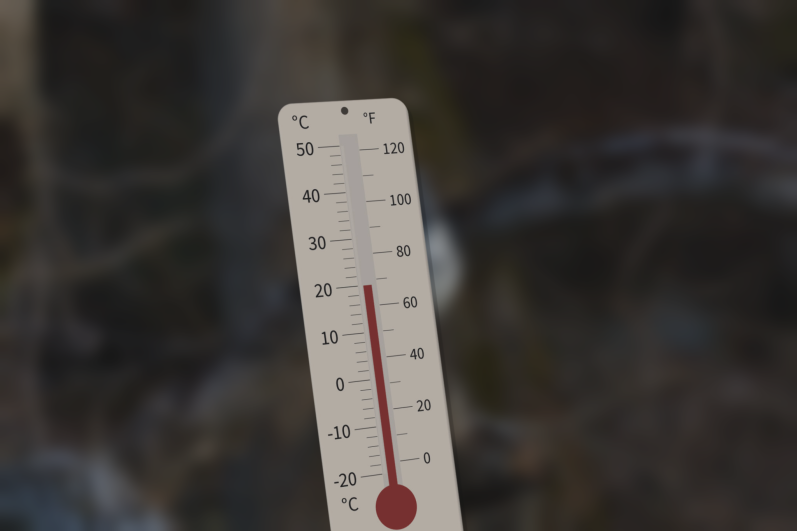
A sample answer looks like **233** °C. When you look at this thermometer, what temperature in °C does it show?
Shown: **20** °C
